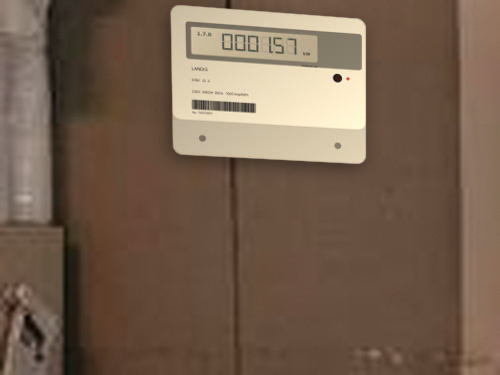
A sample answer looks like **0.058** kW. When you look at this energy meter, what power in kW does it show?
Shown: **1.57** kW
